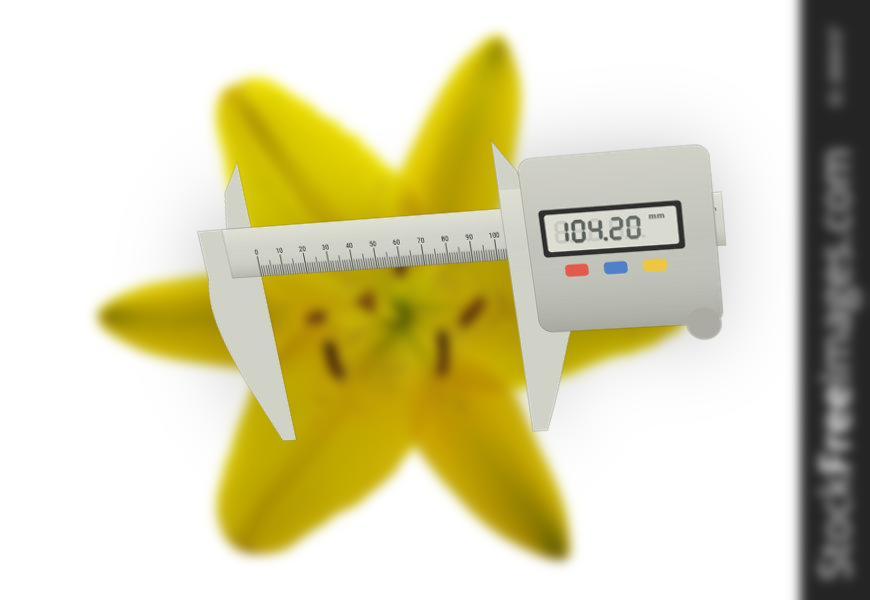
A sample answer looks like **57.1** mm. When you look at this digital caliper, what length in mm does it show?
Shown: **104.20** mm
